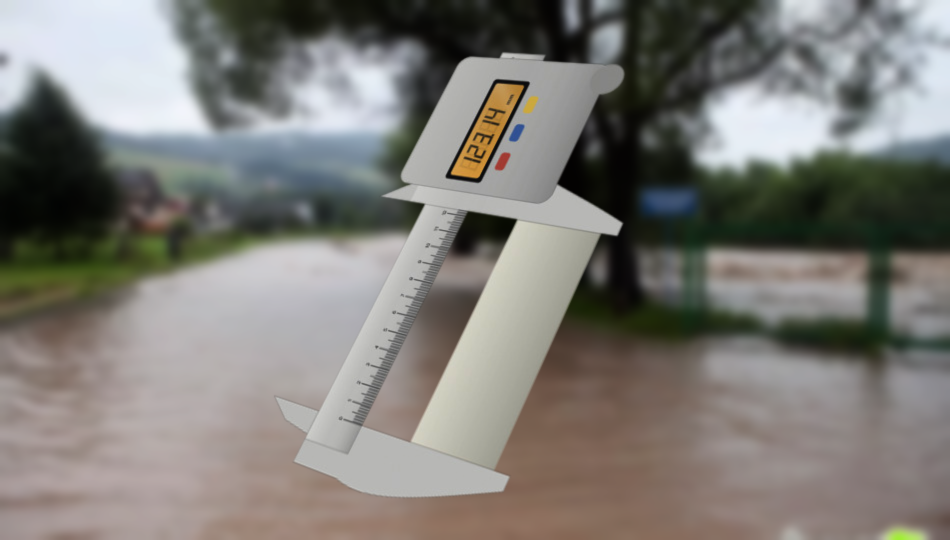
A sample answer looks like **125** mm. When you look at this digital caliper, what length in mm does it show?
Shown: **123.14** mm
